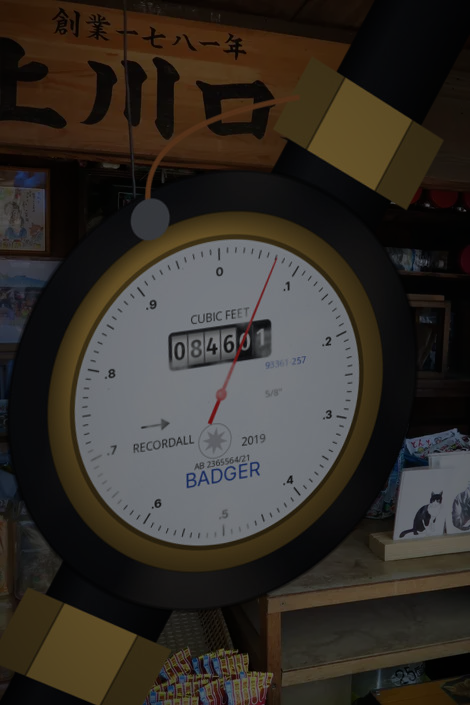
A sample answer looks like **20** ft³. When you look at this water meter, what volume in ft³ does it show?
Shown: **84601.07** ft³
